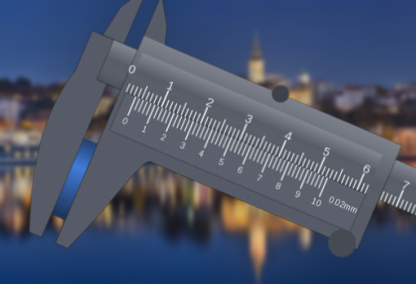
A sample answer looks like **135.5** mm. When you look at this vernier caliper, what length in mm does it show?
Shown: **3.5** mm
